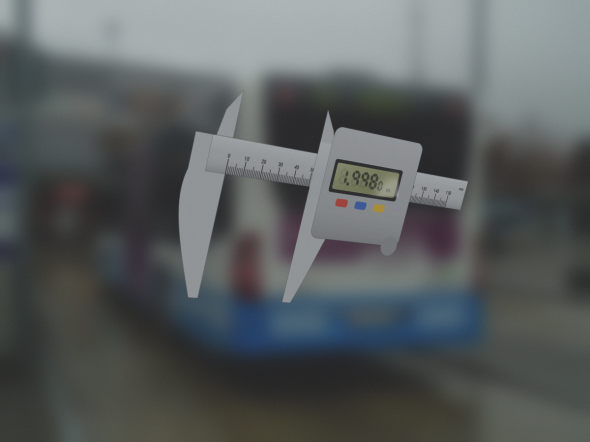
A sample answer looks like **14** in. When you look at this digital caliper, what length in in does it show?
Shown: **1.9980** in
